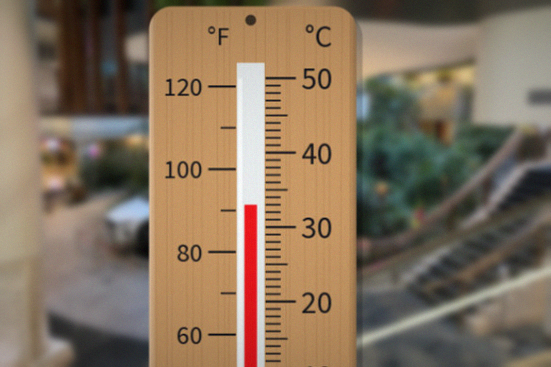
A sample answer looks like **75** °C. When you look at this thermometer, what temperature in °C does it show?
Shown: **33** °C
